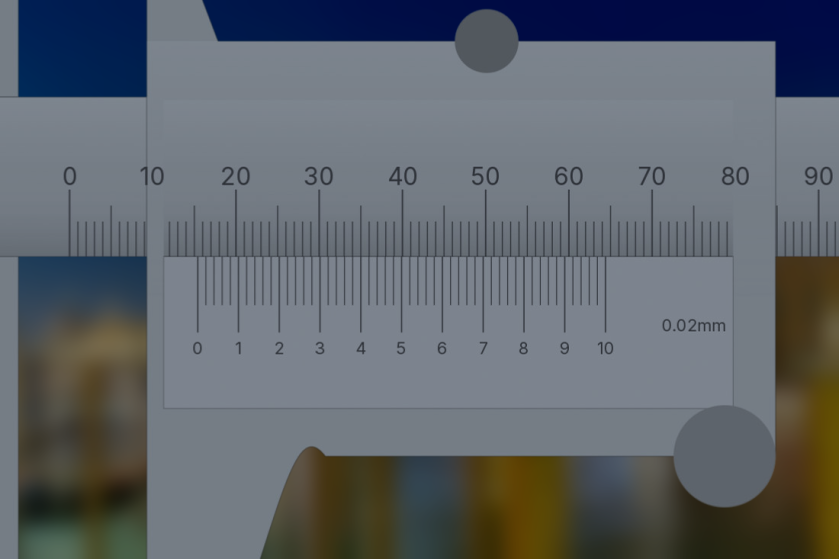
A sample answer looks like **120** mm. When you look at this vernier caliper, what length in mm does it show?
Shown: **15.4** mm
